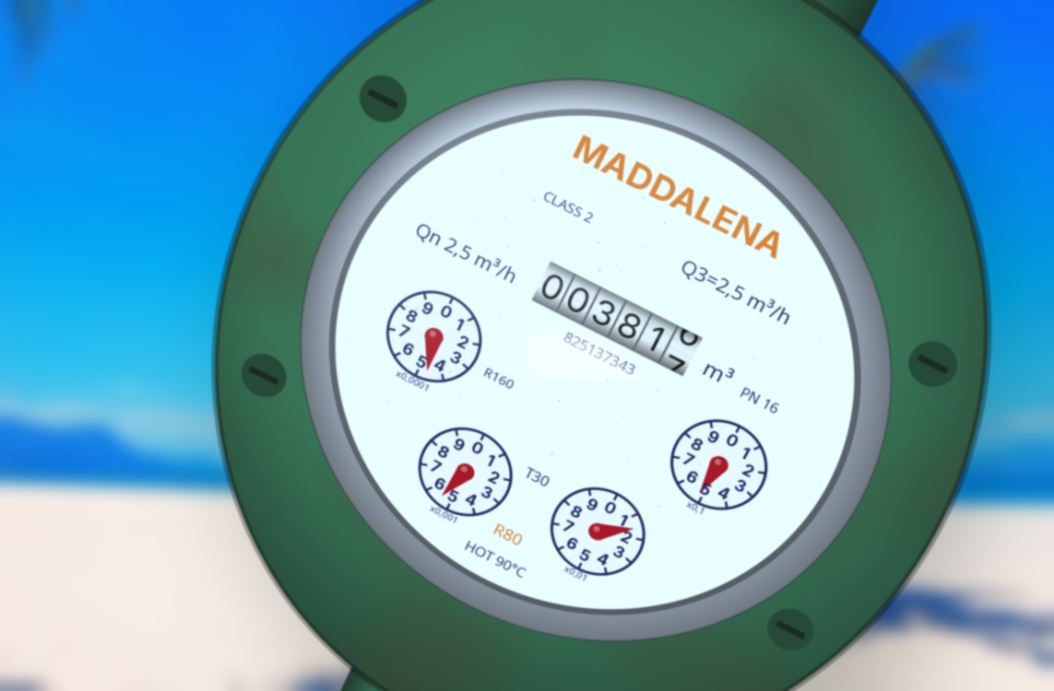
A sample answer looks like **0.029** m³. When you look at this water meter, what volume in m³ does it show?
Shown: **3816.5154** m³
